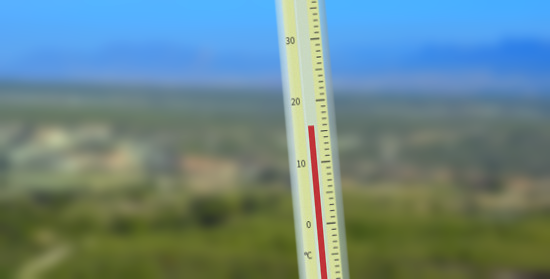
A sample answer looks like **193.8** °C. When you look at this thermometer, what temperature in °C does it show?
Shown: **16** °C
